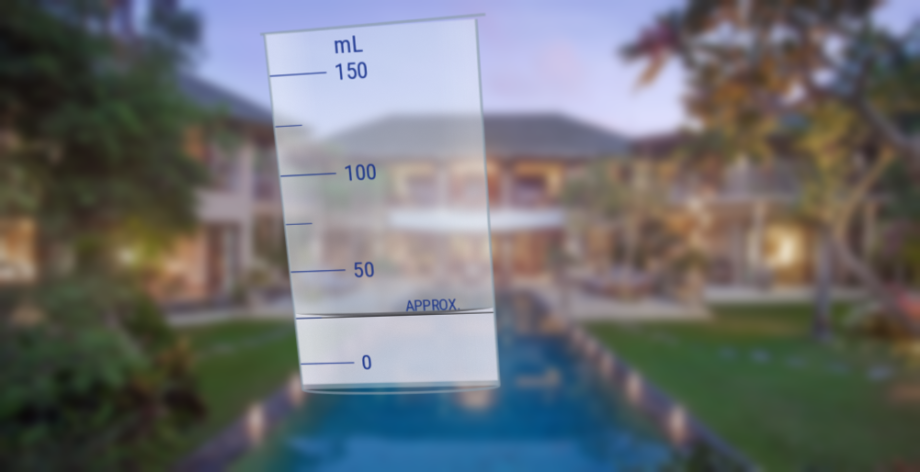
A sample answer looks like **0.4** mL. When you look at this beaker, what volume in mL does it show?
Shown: **25** mL
